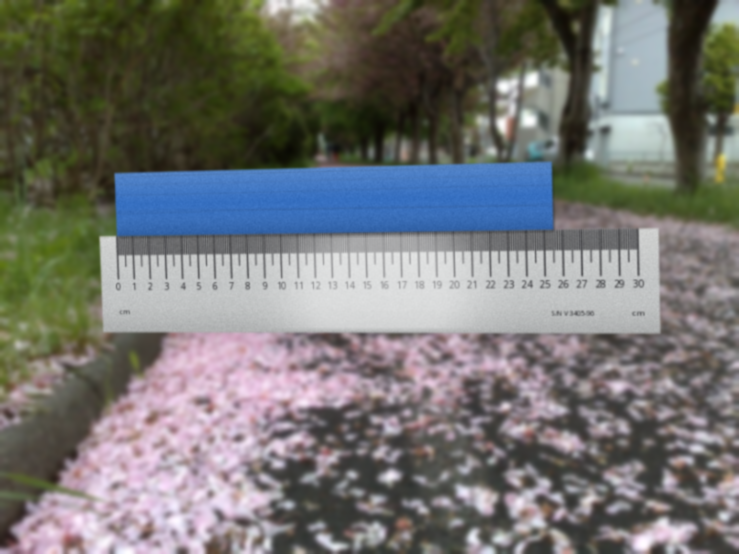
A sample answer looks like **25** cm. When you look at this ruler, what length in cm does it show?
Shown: **25.5** cm
